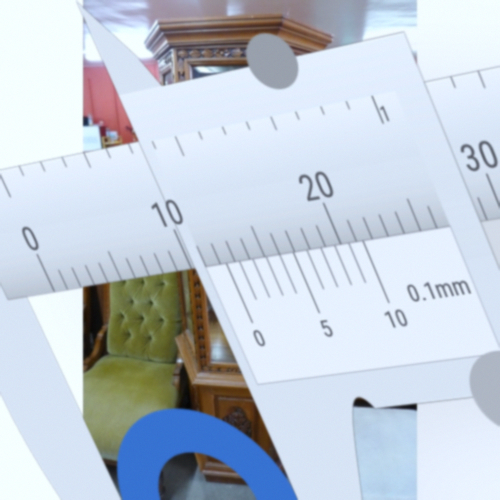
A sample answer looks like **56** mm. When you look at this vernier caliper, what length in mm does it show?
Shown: **12.4** mm
